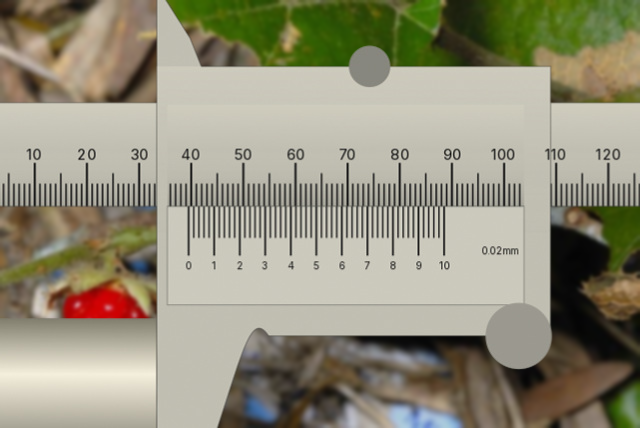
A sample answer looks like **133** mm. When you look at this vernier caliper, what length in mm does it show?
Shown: **39.5** mm
